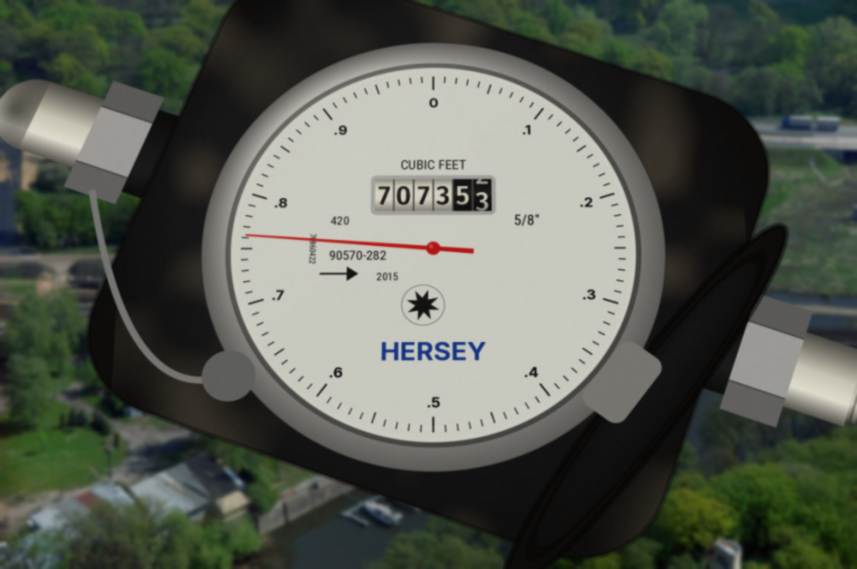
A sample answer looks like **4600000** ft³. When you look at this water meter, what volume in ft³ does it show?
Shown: **707352.76** ft³
